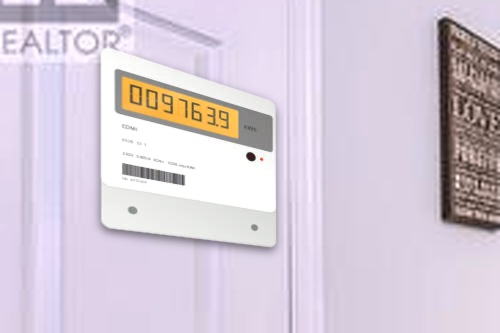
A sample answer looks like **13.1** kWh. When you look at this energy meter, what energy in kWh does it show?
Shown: **9763.9** kWh
